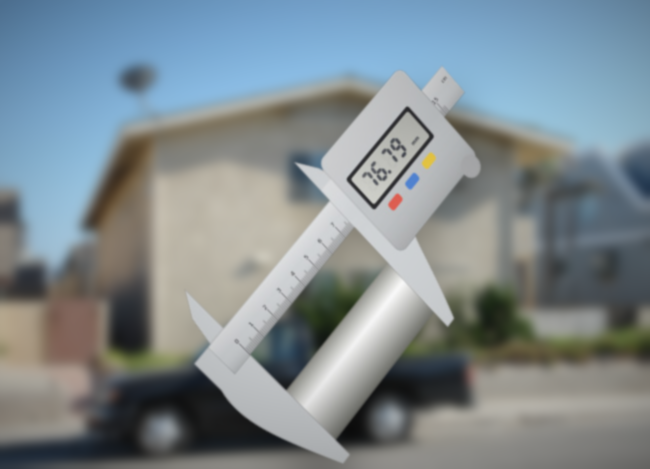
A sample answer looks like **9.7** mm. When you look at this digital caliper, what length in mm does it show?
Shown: **76.79** mm
